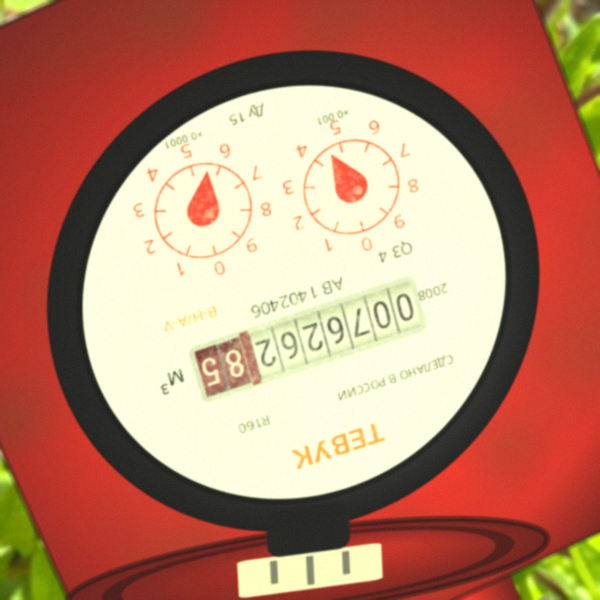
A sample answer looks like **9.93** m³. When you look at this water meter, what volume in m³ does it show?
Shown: **76262.8545** m³
